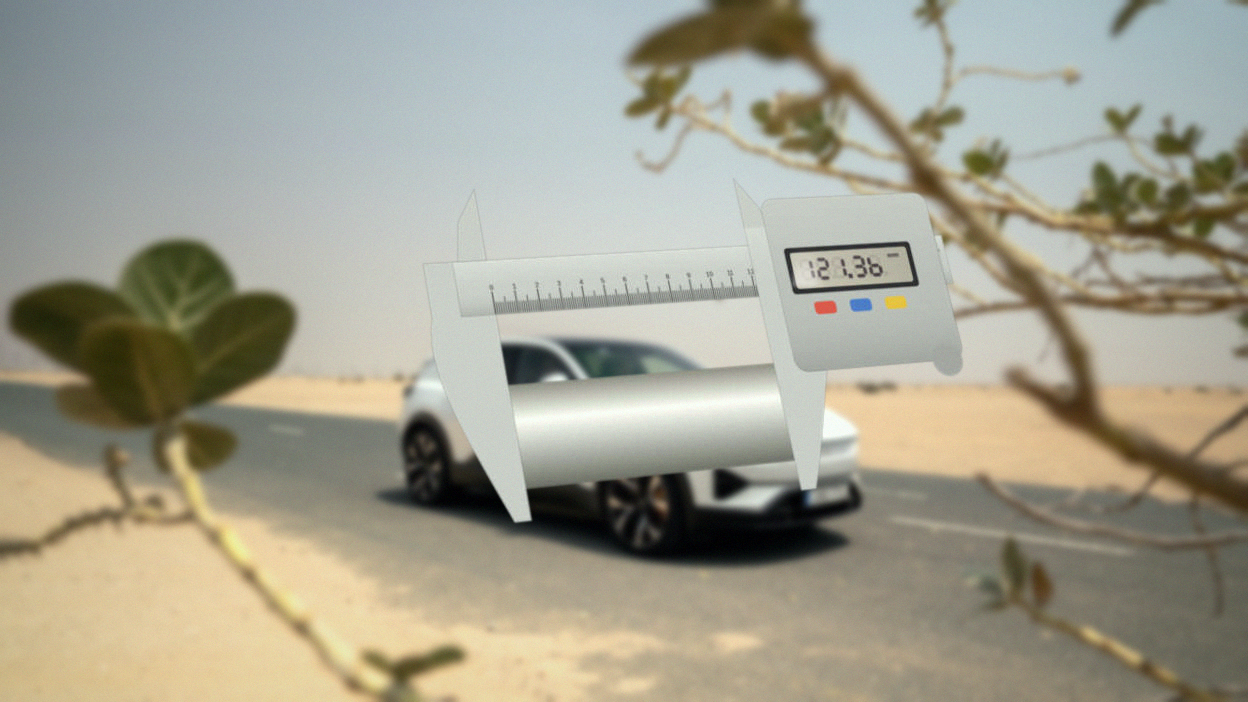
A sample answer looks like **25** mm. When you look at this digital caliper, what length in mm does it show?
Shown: **121.36** mm
